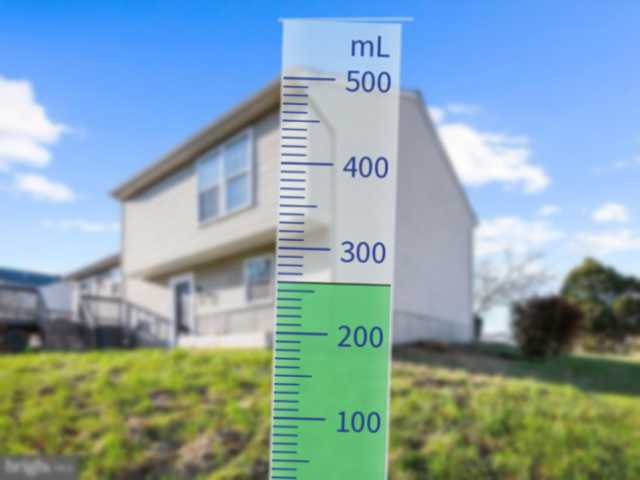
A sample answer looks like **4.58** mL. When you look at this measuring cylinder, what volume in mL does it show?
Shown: **260** mL
